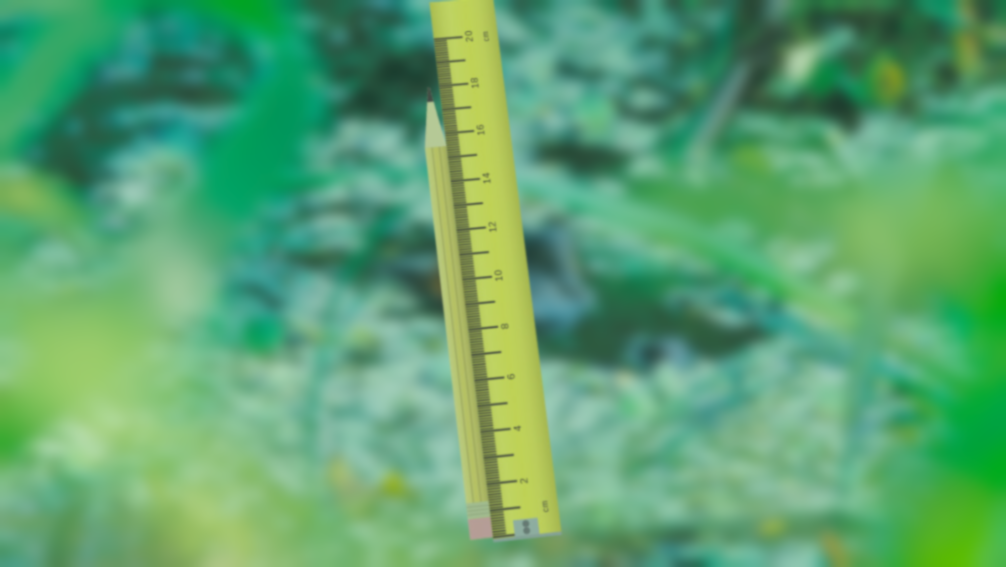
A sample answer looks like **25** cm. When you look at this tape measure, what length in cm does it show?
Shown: **18** cm
